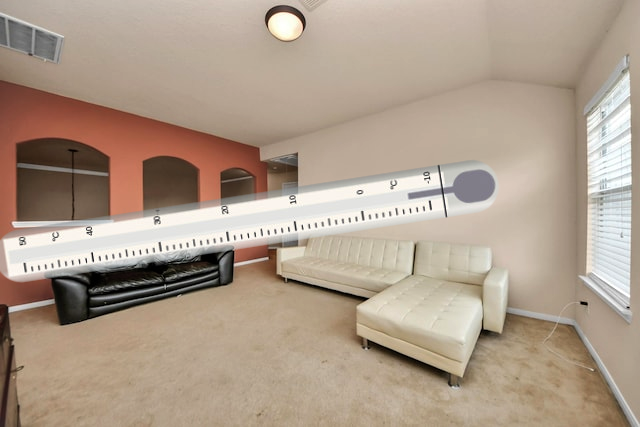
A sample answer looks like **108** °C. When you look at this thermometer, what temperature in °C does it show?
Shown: **-7** °C
